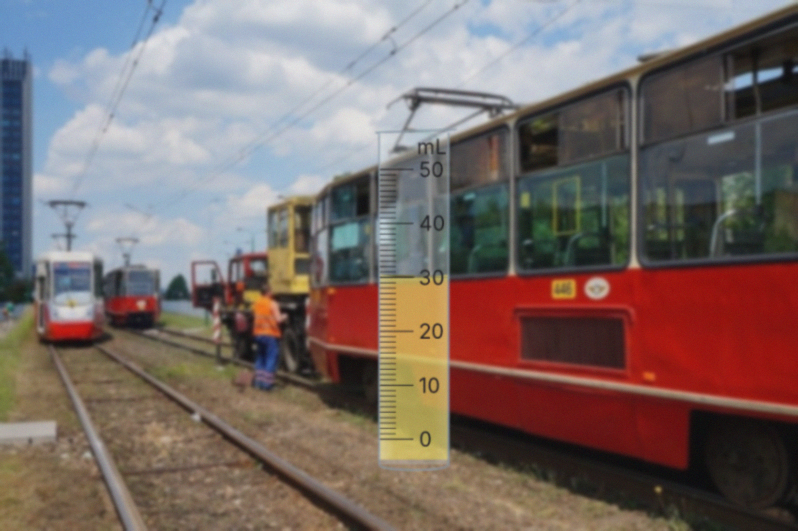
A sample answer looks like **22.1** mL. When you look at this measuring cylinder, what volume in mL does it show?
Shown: **30** mL
